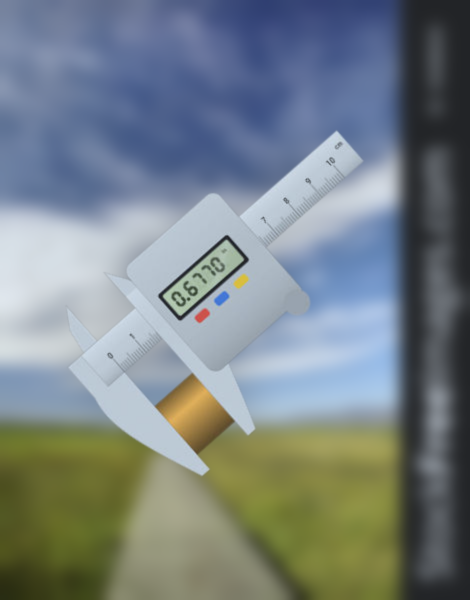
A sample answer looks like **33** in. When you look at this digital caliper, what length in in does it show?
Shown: **0.6770** in
